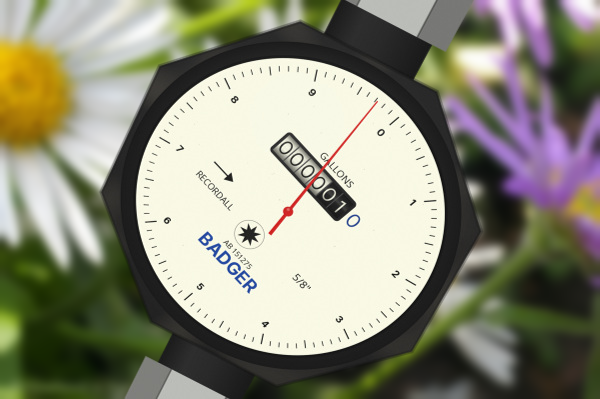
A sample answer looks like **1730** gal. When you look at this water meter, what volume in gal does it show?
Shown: **9.7** gal
